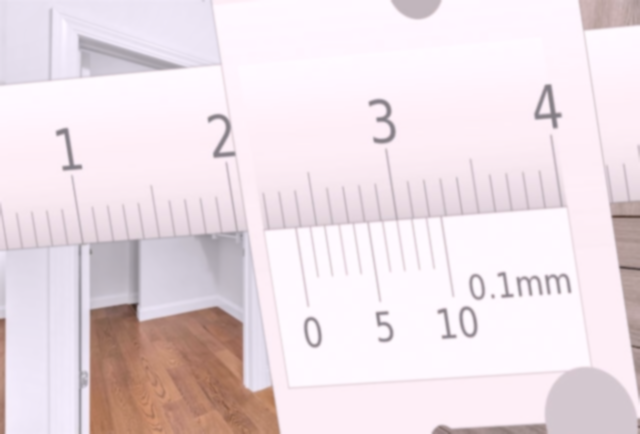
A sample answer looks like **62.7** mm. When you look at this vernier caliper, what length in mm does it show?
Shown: **23.7** mm
